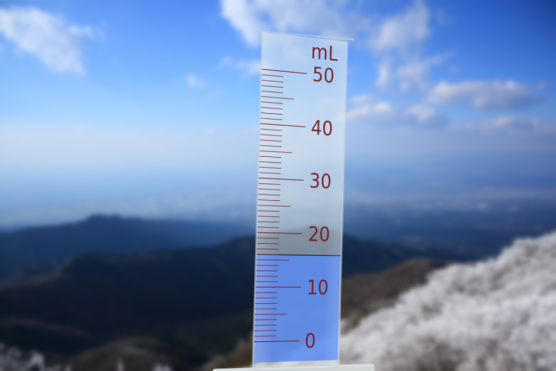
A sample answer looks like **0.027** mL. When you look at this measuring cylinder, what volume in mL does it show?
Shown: **16** mL
